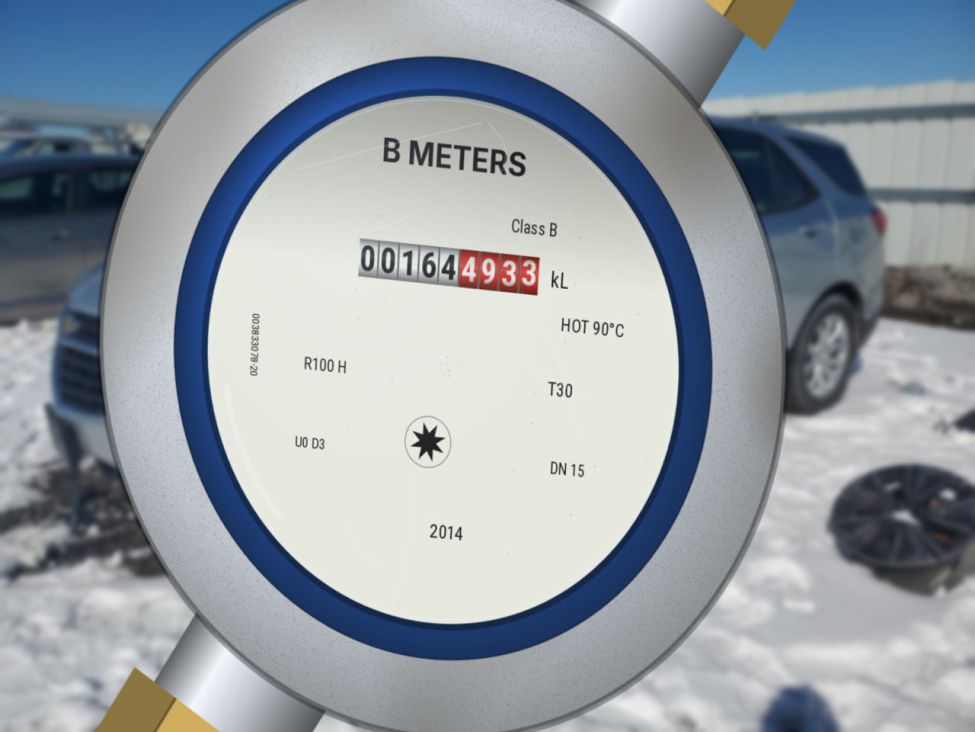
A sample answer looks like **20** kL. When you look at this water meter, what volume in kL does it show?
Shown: **164.4933** kL
